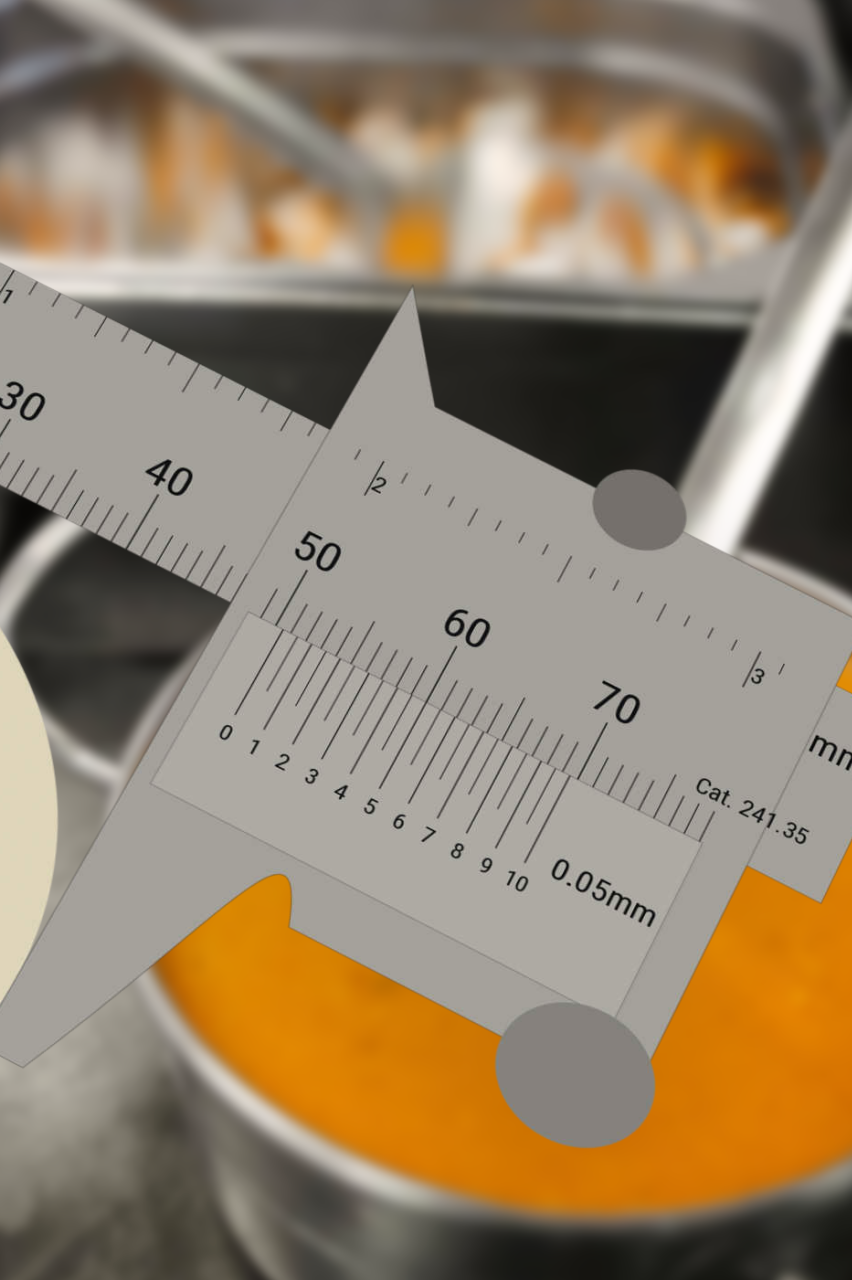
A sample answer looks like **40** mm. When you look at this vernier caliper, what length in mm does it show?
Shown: **50.5** mm
